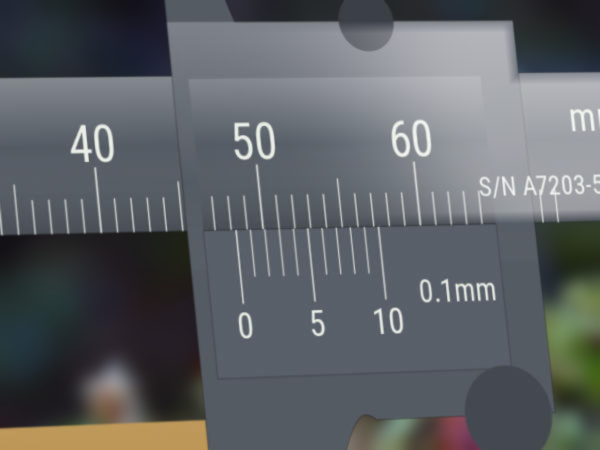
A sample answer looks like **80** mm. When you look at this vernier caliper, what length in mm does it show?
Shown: **48.3** mm
